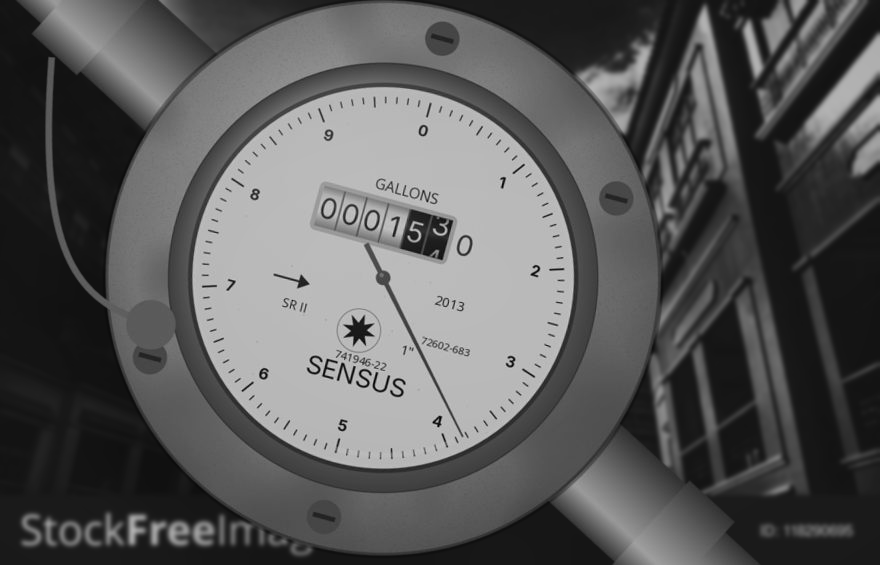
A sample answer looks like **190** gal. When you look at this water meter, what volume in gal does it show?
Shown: **1533.8** gal
